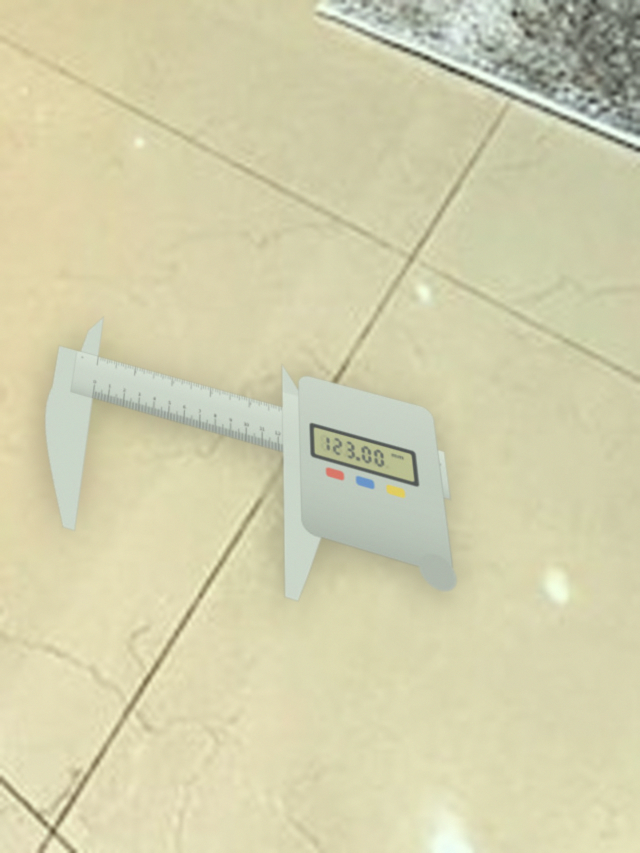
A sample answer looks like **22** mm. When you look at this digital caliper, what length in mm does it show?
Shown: **123.00** mm
